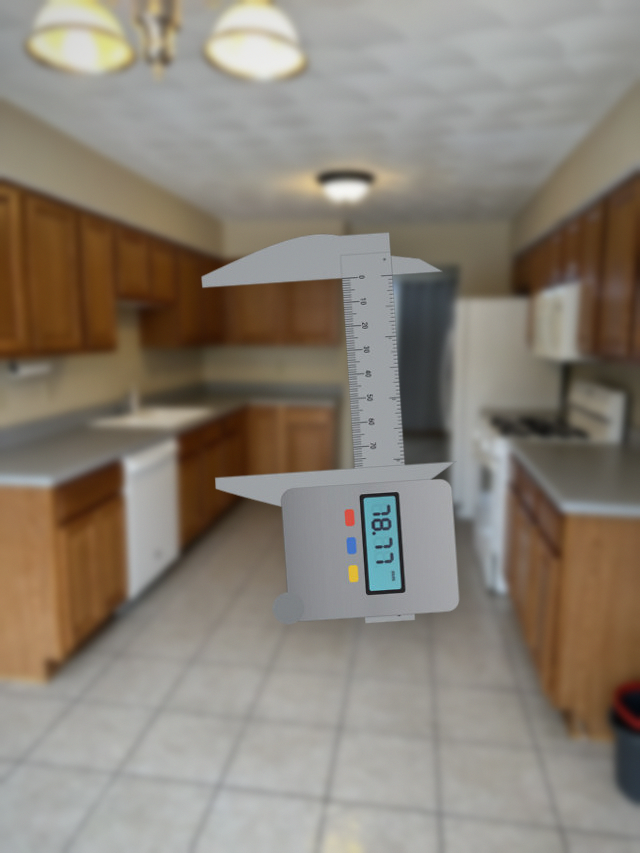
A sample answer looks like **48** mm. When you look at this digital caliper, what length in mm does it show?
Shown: **78.77** mm
